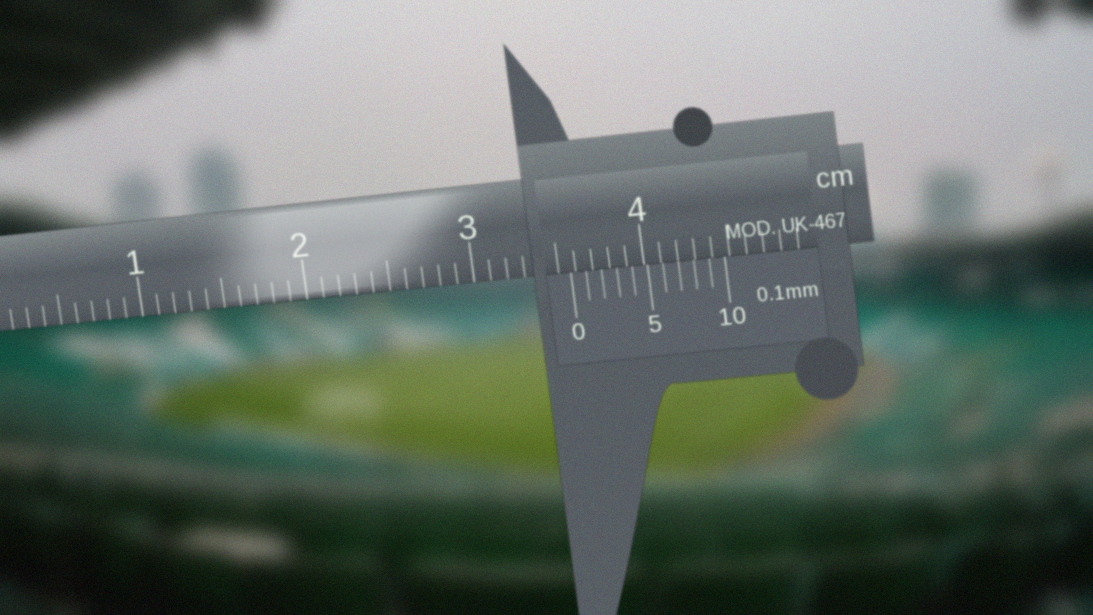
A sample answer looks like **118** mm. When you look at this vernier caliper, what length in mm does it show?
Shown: **35.7** mm
